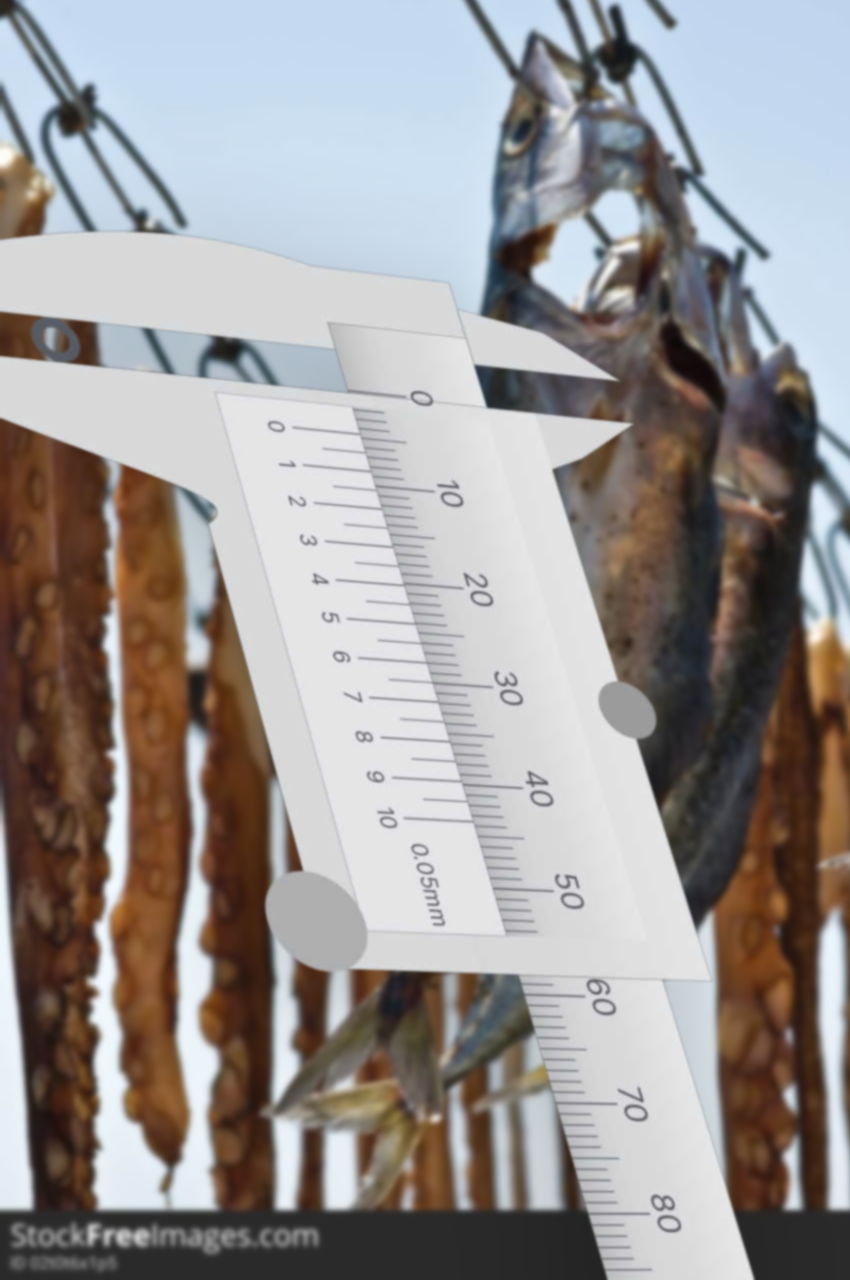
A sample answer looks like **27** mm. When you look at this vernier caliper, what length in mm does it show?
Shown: **4.6** mm
